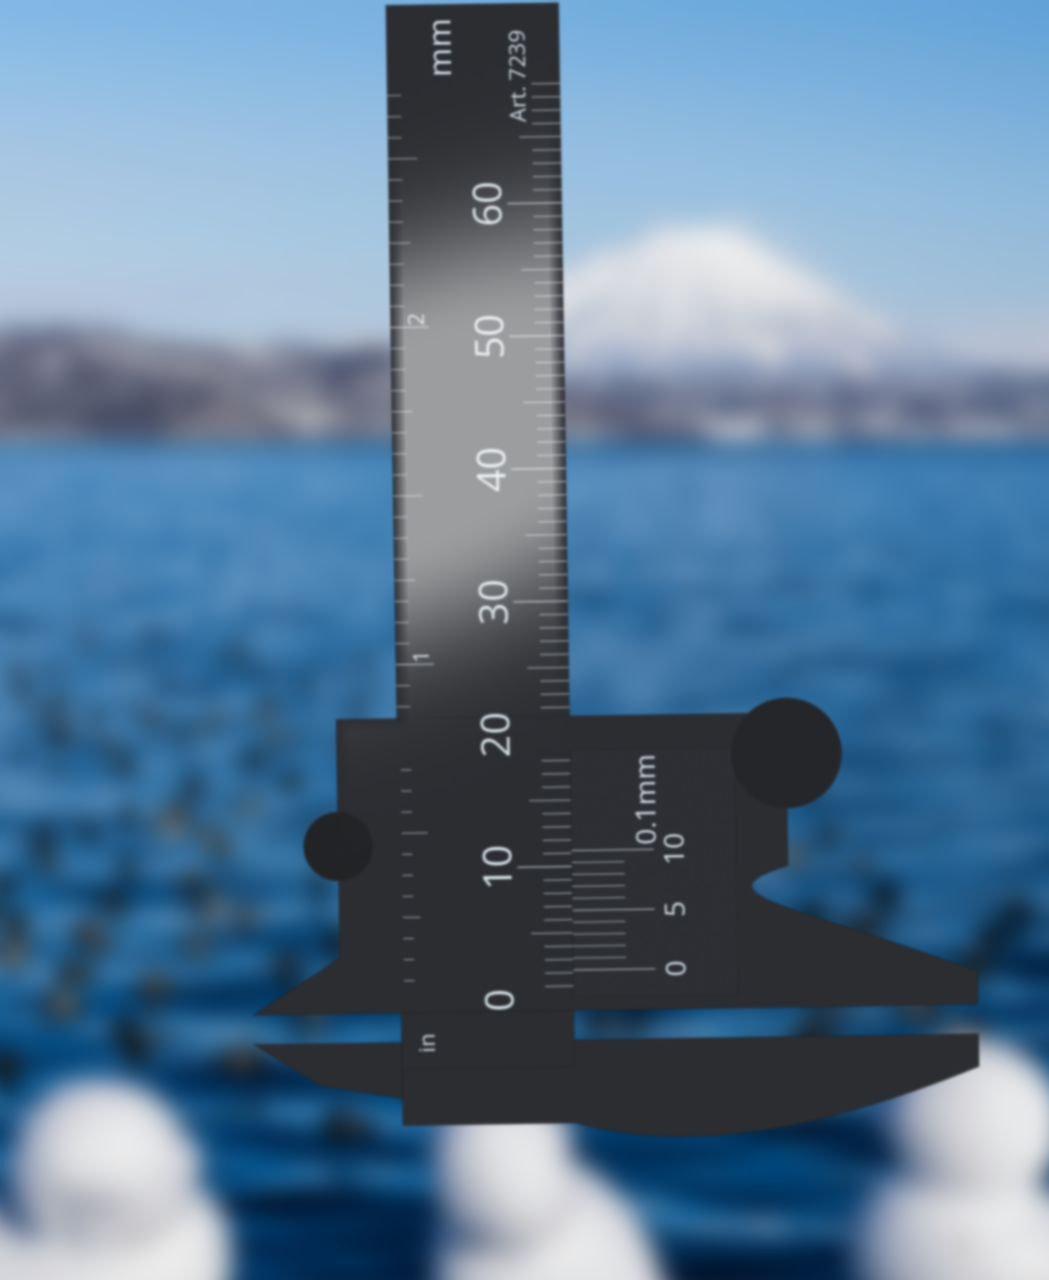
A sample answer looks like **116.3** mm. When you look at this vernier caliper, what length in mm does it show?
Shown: **2.2** mm
